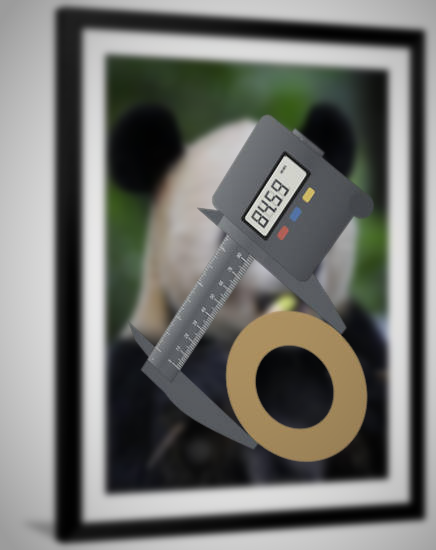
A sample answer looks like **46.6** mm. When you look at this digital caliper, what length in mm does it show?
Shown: **84.59** mm
